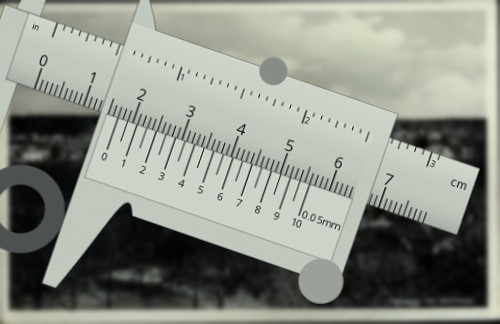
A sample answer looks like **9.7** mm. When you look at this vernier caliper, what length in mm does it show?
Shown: **17.0** mm
